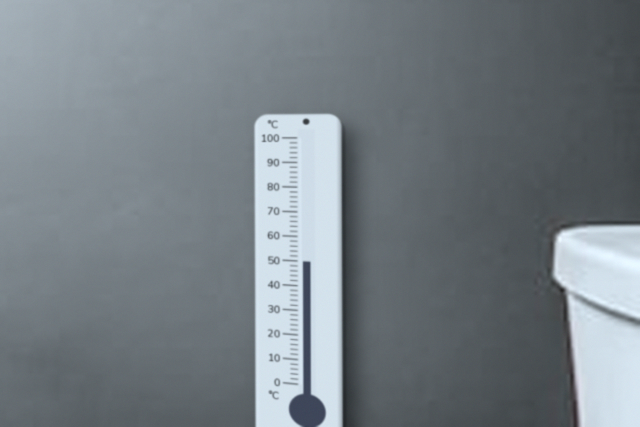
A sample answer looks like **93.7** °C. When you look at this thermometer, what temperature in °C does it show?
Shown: **50** °C
